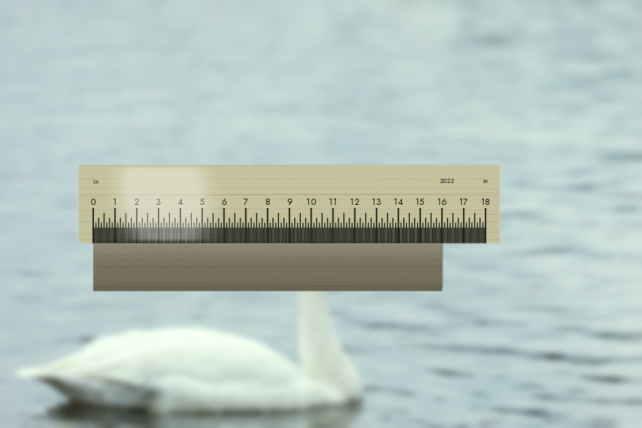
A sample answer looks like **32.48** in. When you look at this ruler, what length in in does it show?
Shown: **16** in
